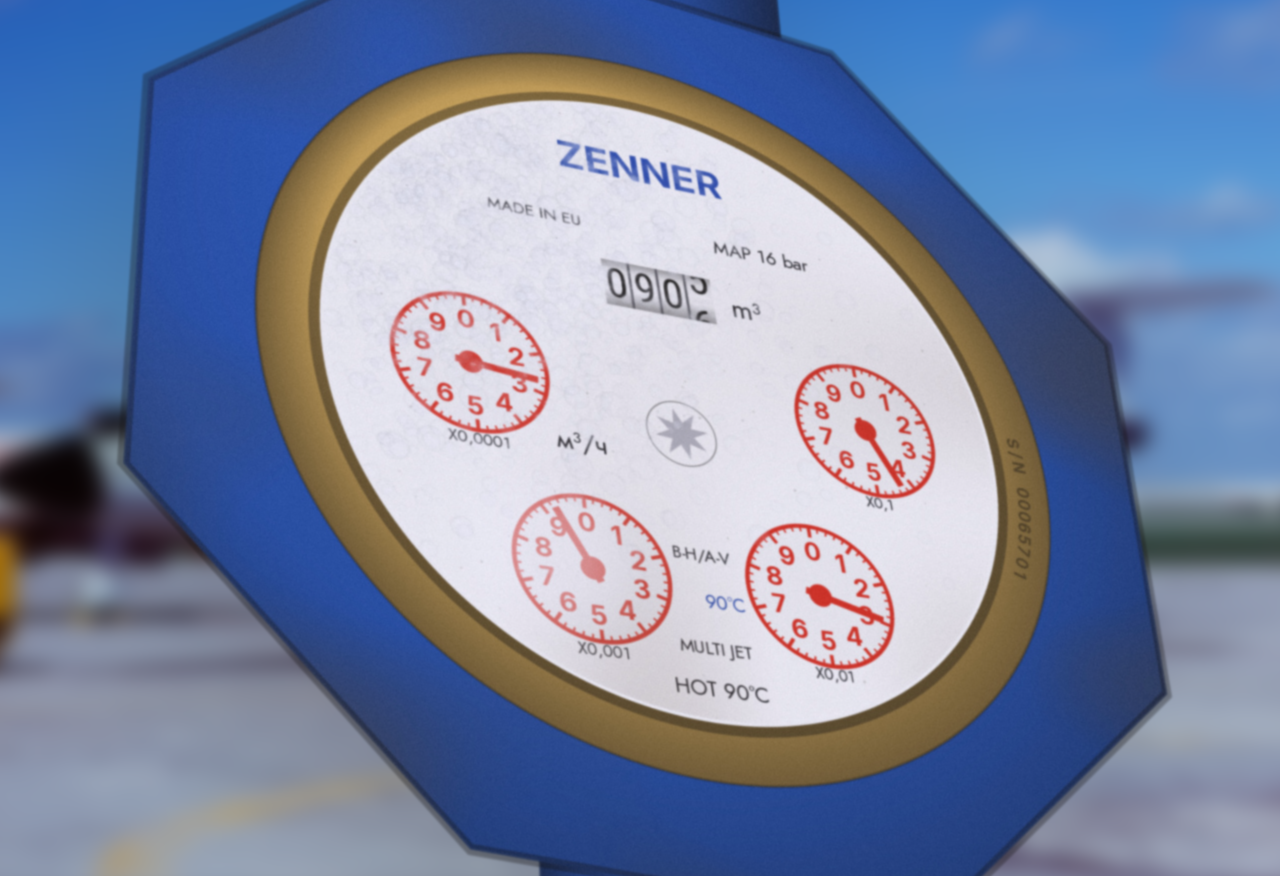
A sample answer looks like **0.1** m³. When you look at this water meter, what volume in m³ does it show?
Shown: **905.4292** m³
